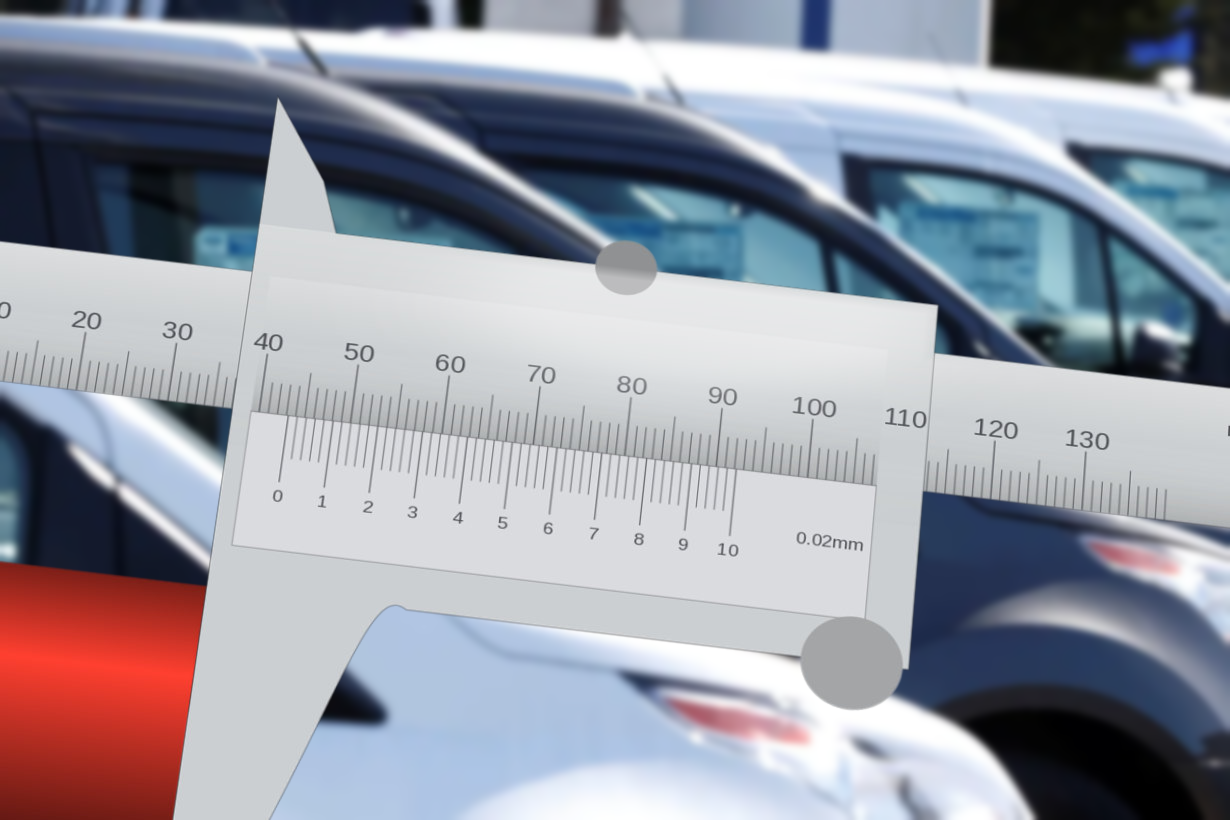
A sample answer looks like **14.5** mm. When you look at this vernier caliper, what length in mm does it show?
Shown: **43.2** mm
